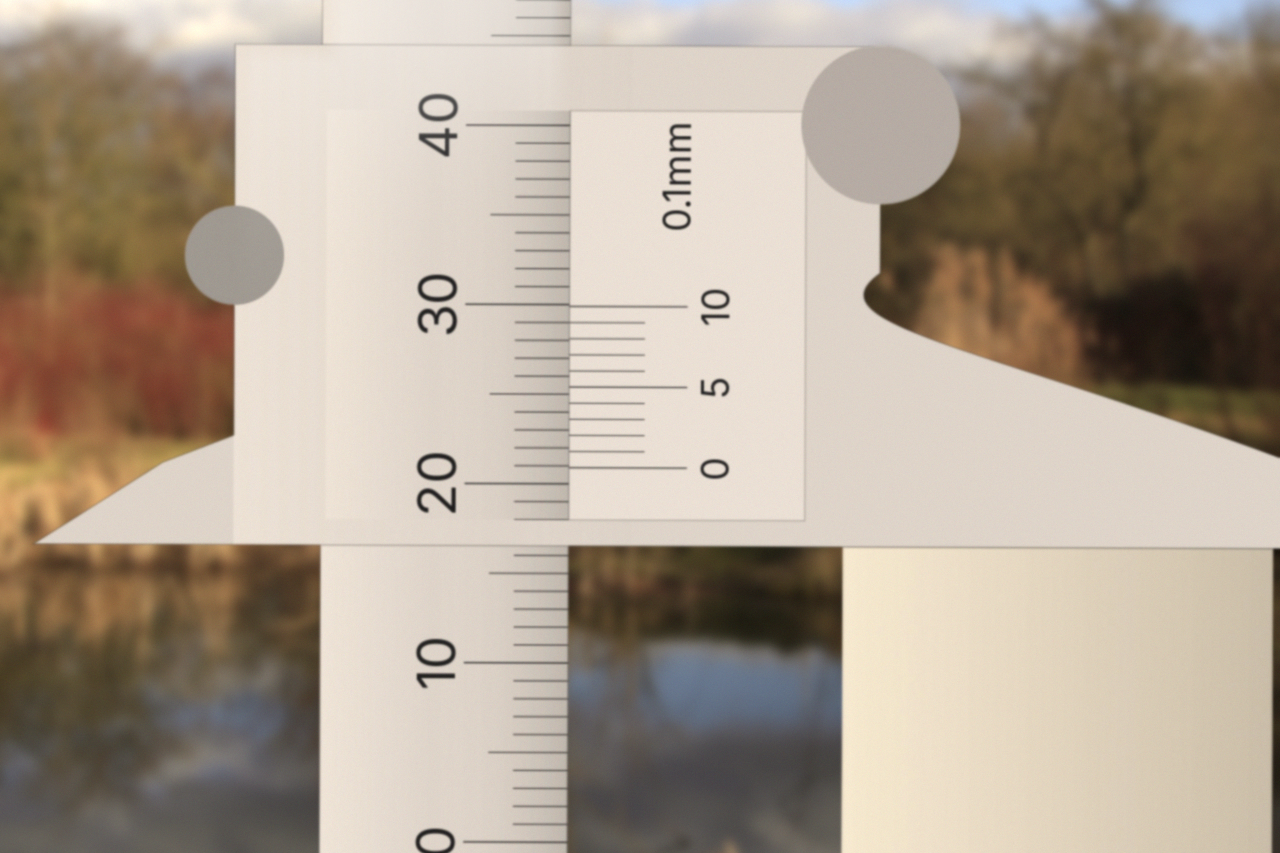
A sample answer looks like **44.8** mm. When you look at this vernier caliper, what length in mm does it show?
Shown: **20.9** mm
